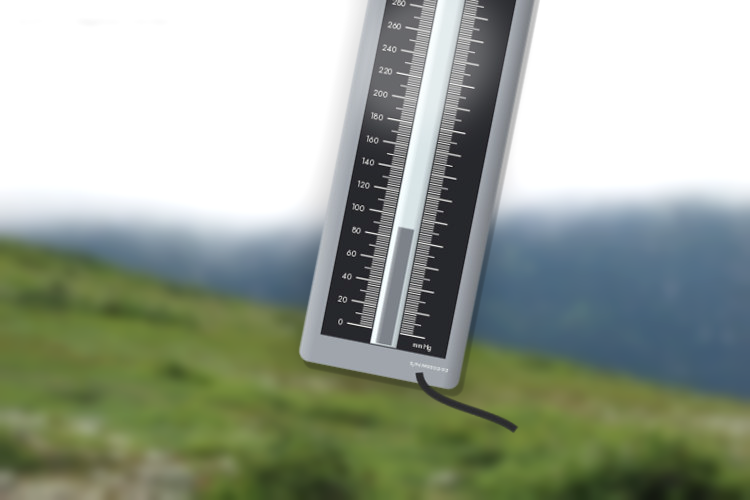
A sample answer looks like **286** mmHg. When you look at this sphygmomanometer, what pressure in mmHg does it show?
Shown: **90** mmHg
